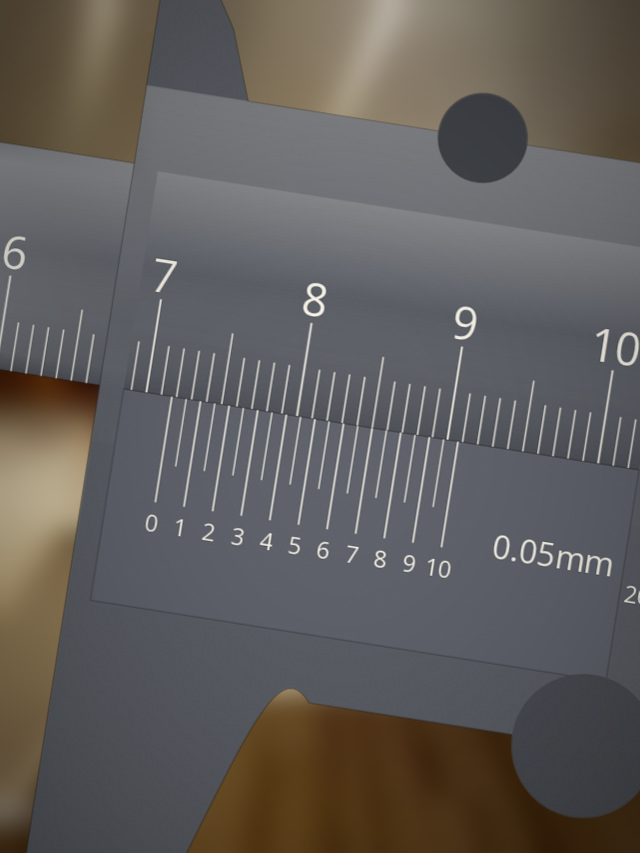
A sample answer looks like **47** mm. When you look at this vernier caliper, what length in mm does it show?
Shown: **71.7** mm
